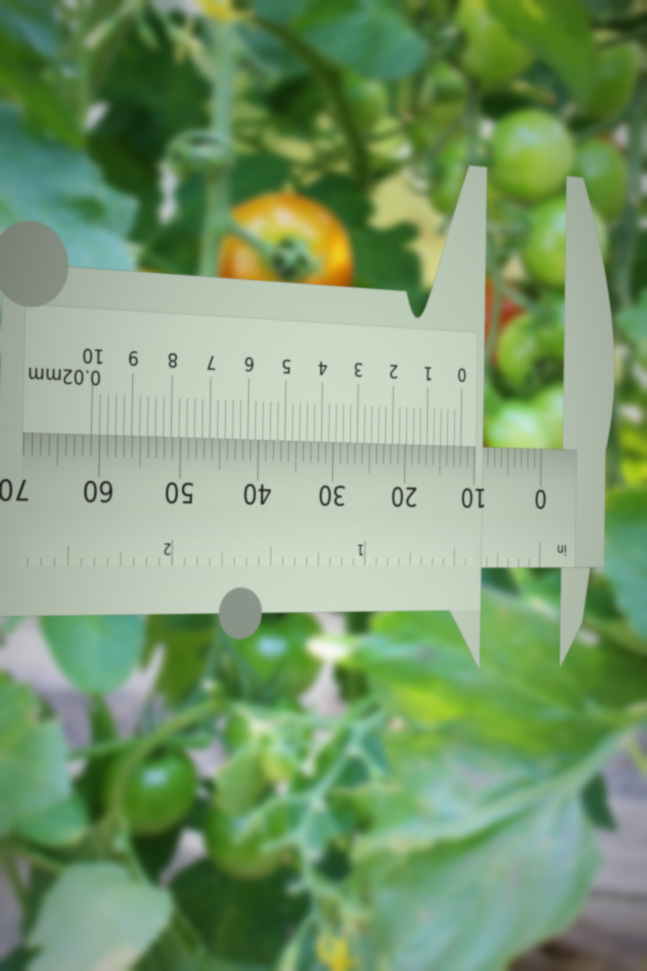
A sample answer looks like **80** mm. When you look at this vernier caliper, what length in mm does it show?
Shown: **12.0** mm
